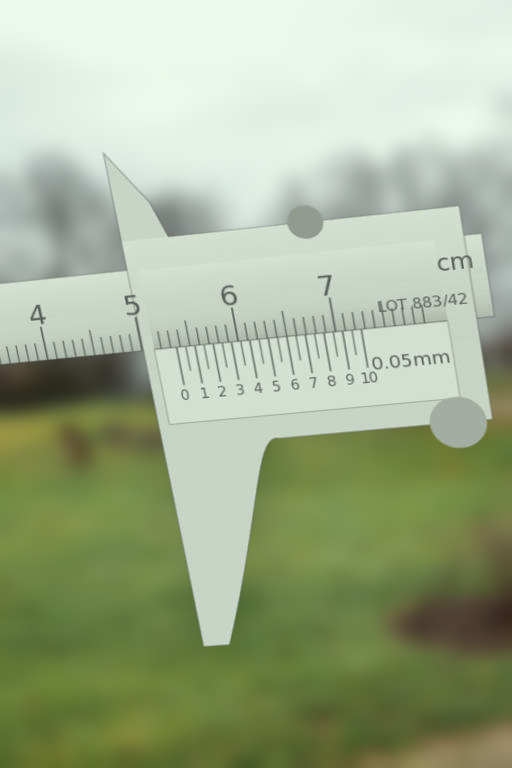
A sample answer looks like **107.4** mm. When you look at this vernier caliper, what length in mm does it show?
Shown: **53.6** mm
